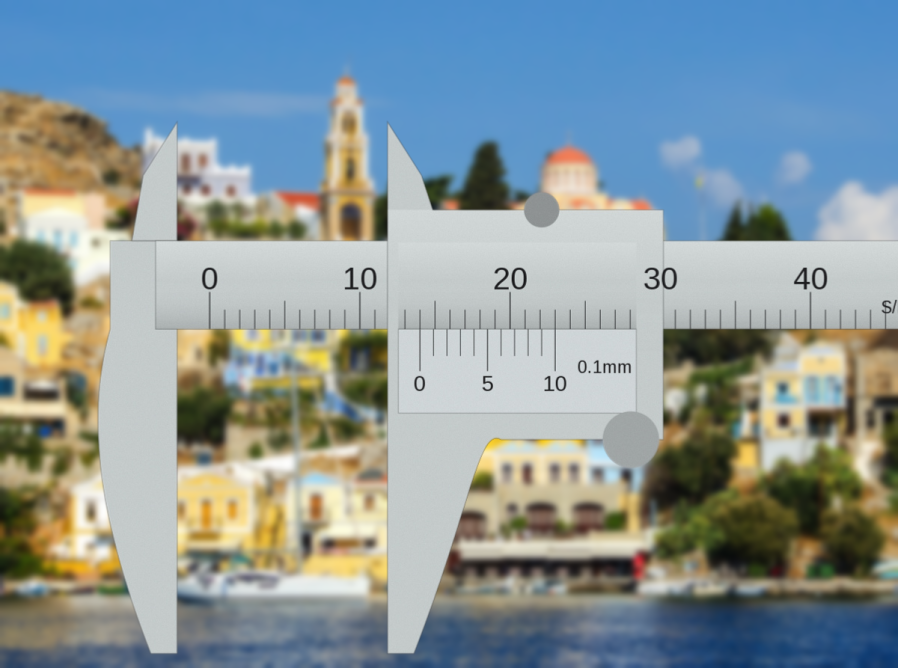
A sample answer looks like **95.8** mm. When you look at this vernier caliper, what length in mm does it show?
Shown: **14.0** mm
